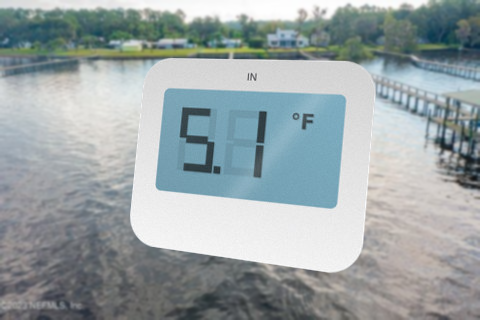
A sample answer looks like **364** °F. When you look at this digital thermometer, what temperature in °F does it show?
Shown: **5.1** °F
